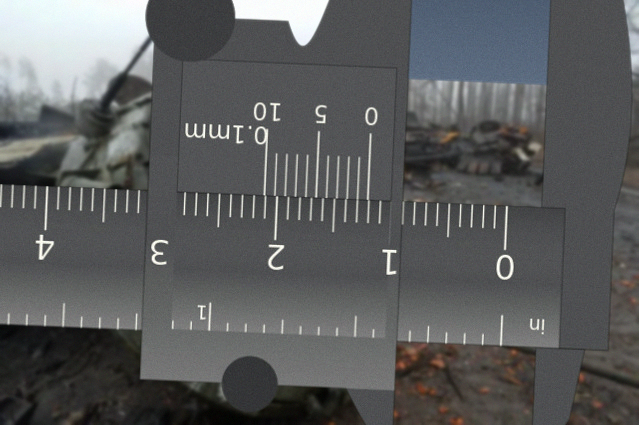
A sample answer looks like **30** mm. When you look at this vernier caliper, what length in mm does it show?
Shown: **12.1** mm
